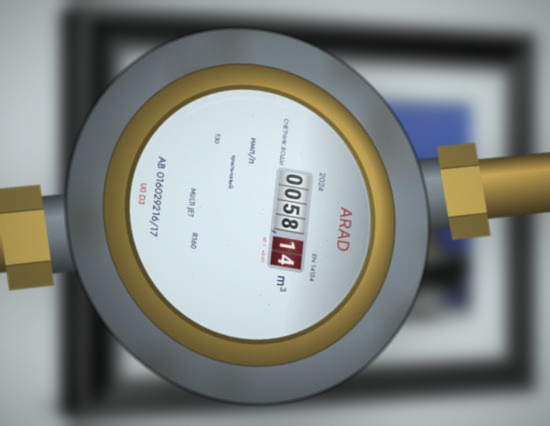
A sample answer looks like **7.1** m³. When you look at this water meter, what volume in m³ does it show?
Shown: **58.14** m³
